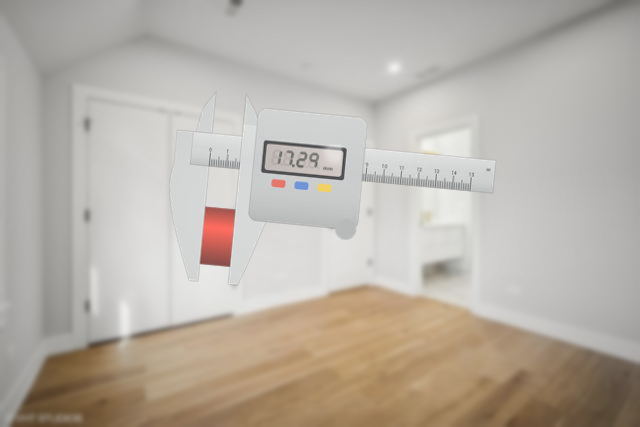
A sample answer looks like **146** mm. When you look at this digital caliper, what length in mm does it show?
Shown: **17.29** mm
